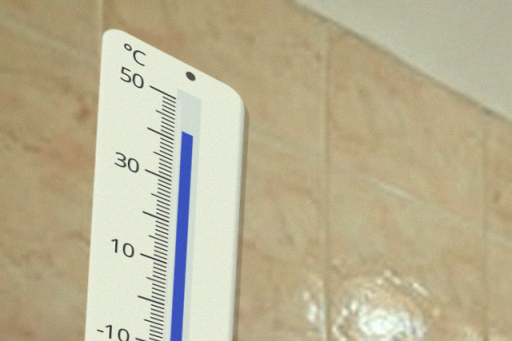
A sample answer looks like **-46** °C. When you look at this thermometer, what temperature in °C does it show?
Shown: **43** °C
